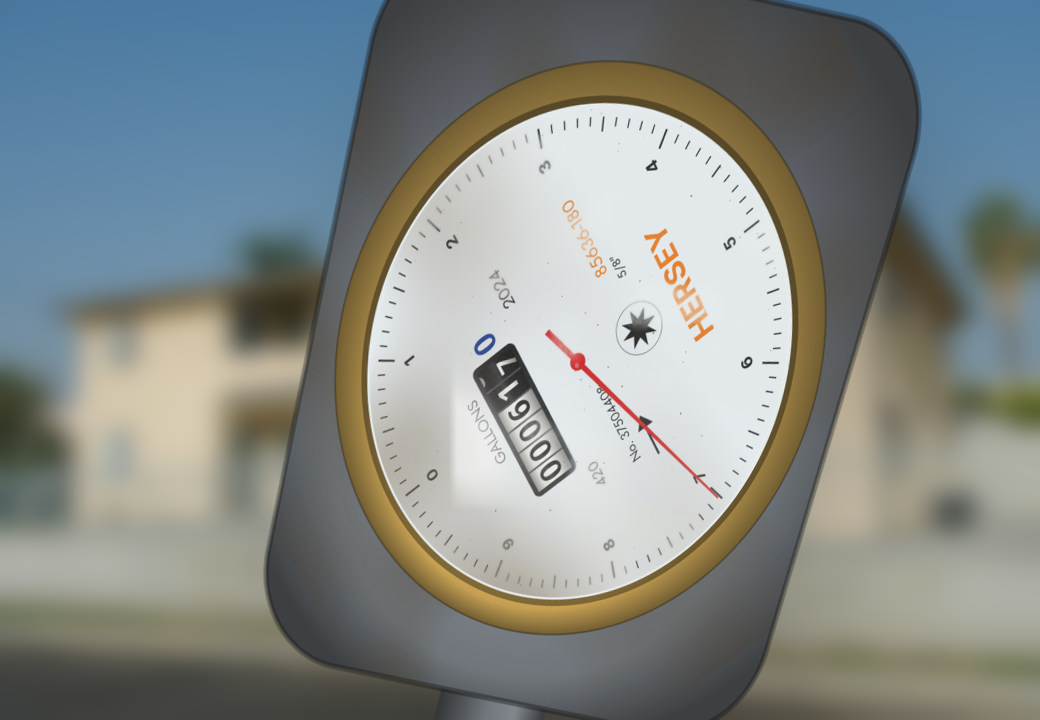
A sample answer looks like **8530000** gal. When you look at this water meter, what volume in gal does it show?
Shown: **6167.0** gal
